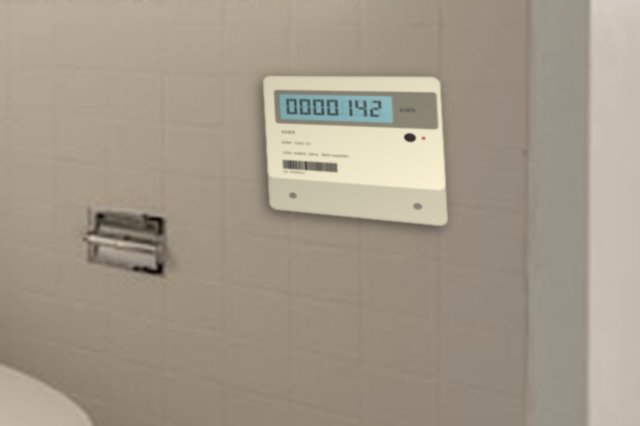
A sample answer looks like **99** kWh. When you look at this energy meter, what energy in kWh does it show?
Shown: **142** kWh
